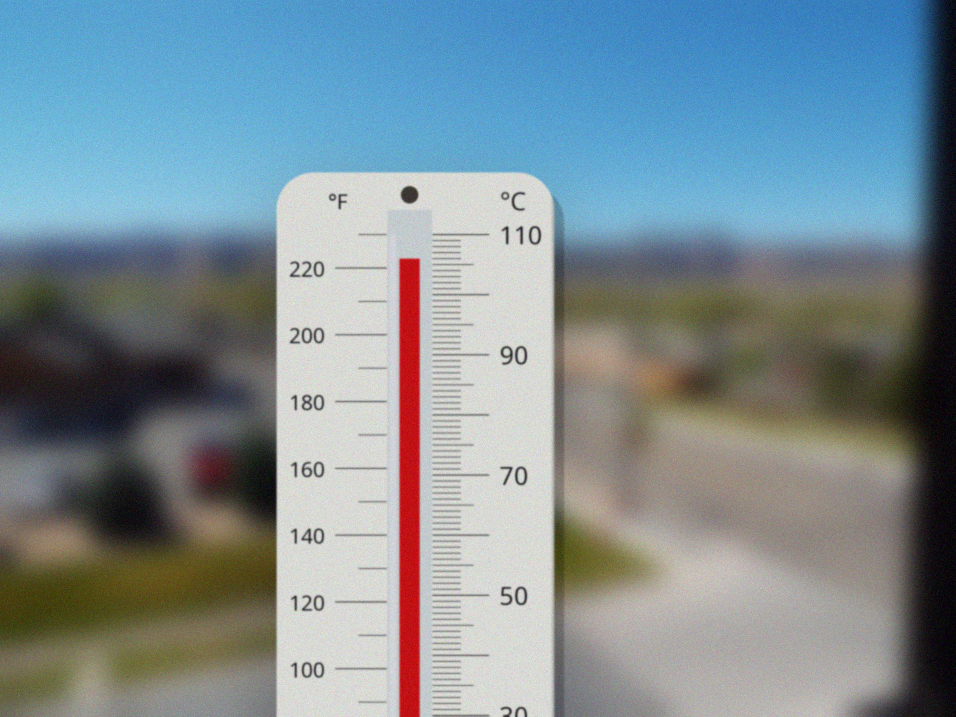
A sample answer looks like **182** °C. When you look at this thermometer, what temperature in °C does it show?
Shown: **106** °C
